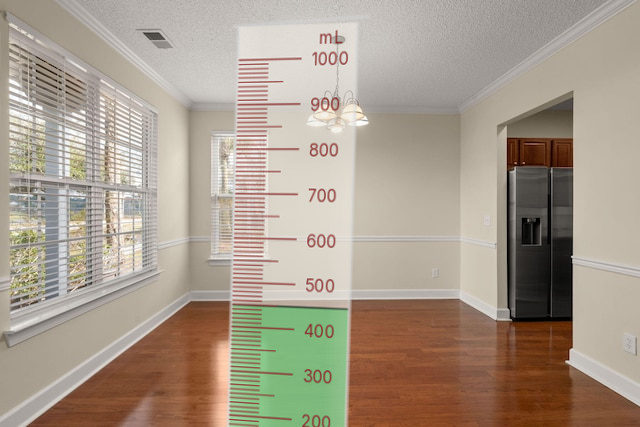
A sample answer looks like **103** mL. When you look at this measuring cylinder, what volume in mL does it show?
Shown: **450** mL
